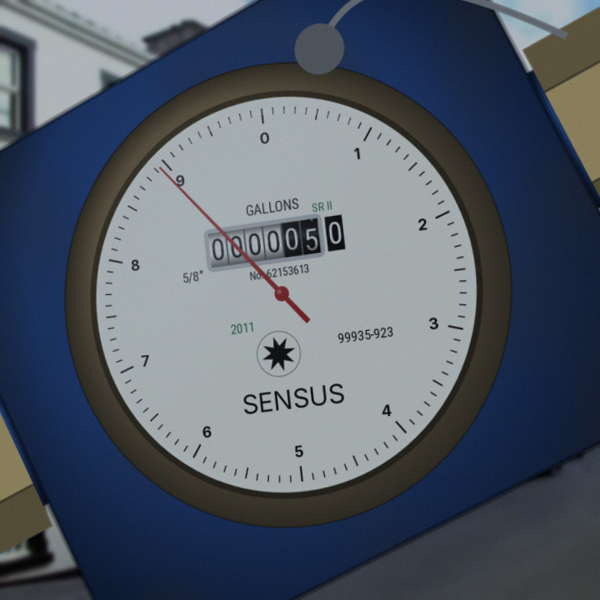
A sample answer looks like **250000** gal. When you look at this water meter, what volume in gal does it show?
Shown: **48.9** gal
